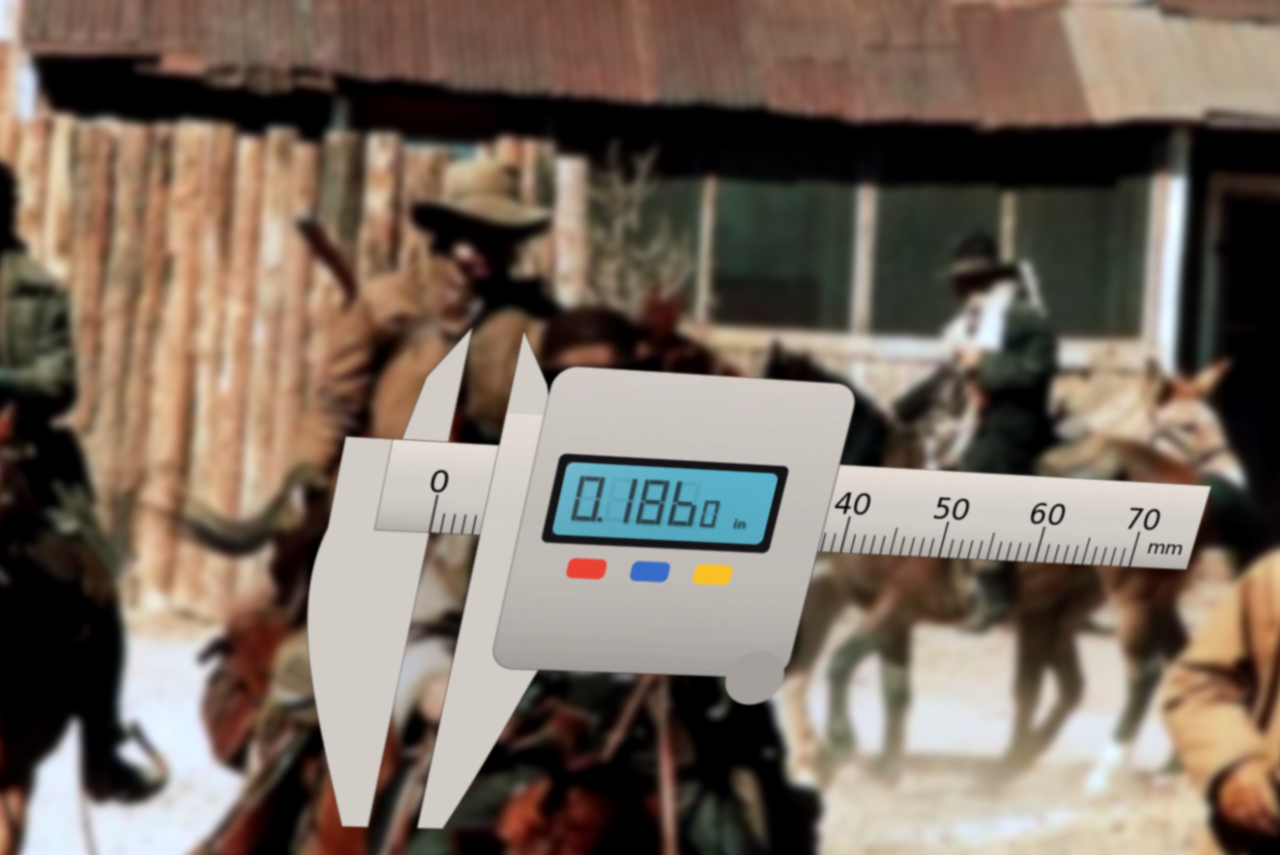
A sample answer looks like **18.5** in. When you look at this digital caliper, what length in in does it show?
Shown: **0.1860** in
